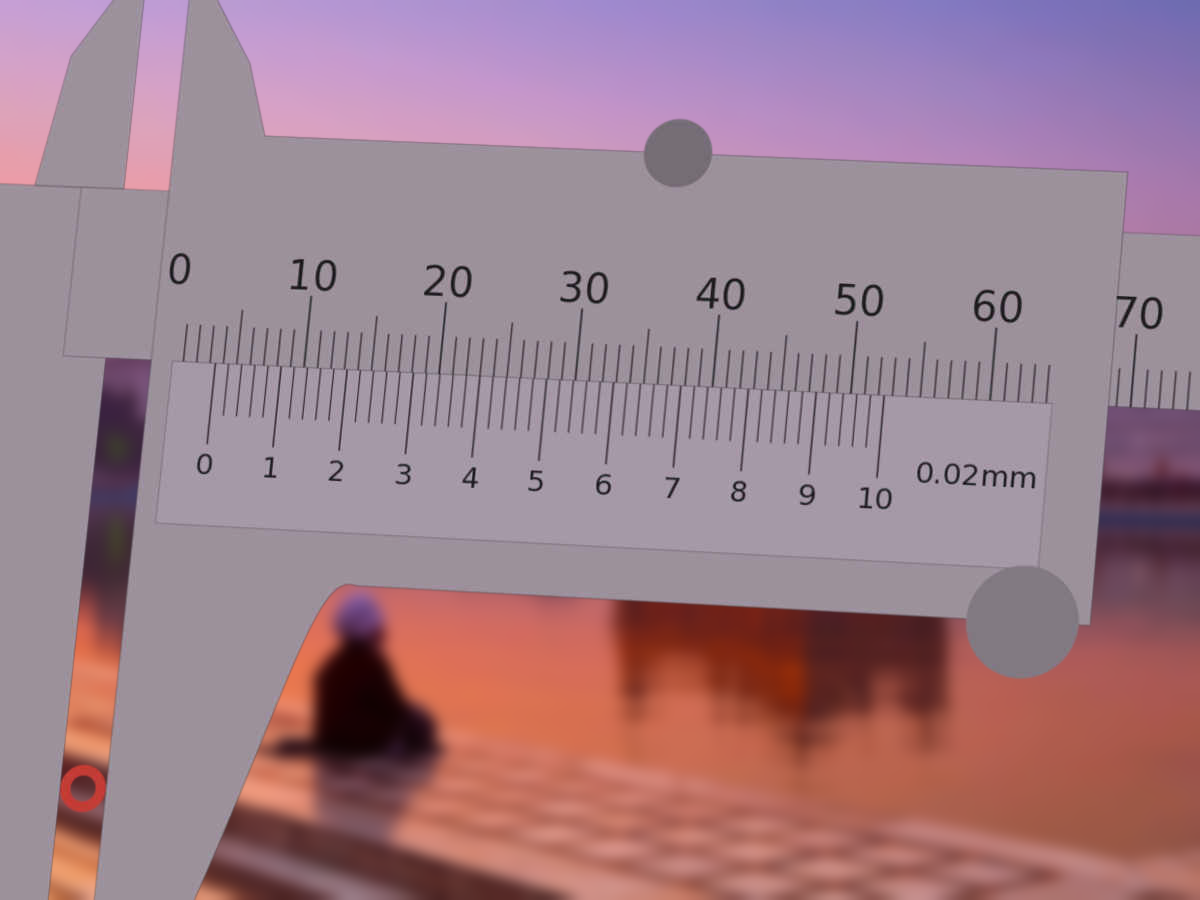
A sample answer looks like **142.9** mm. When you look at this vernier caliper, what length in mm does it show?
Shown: **3.4** mm
